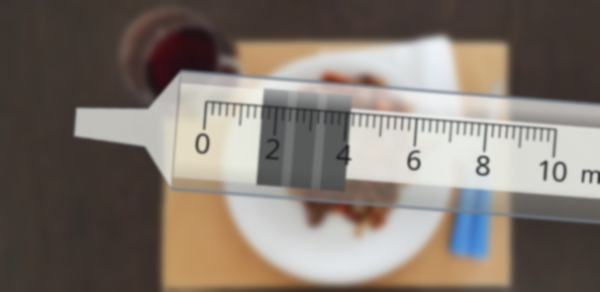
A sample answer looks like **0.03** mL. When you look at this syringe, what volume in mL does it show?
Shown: **1.6** mL
